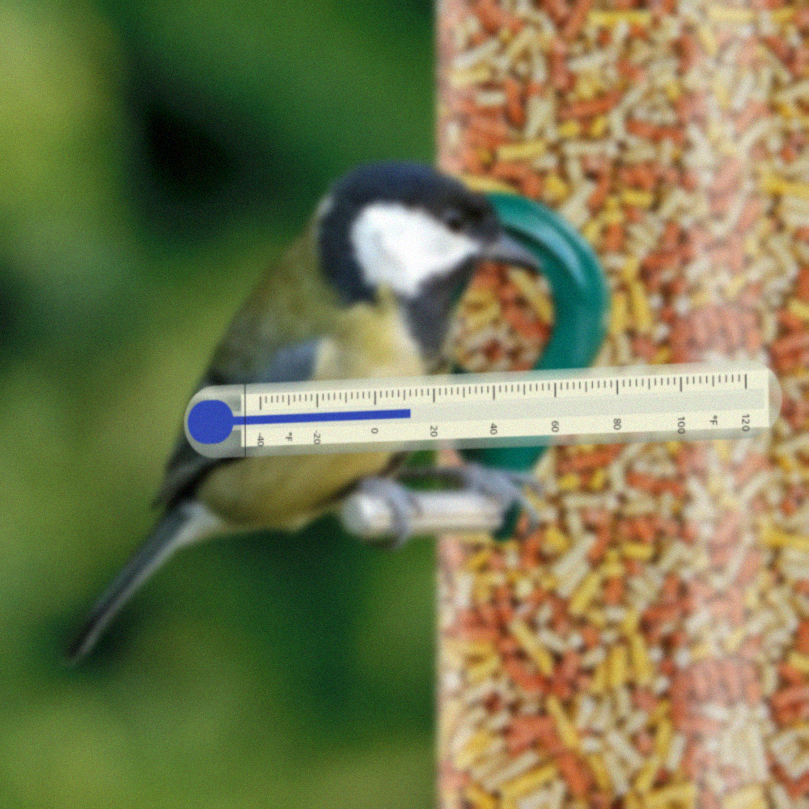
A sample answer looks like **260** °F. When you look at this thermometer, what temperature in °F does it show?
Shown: **12** °F
